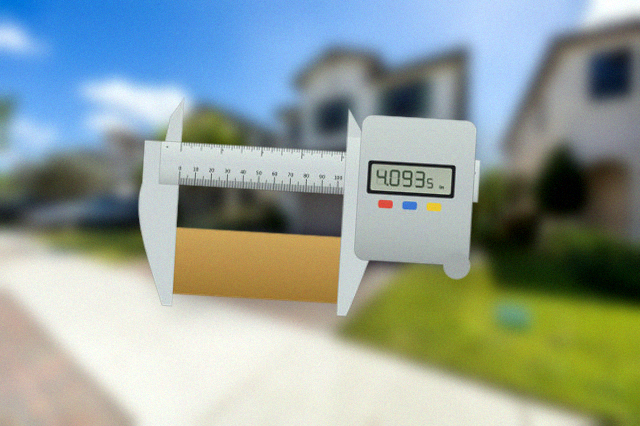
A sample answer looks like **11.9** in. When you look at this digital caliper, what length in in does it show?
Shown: **4.0935** in
